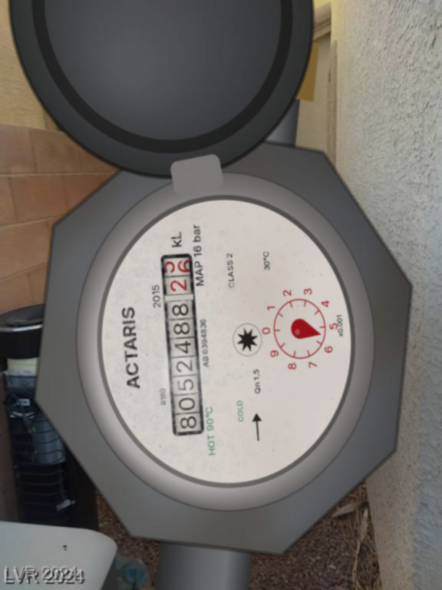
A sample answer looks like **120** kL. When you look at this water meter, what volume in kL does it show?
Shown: **8052488.255** kL
